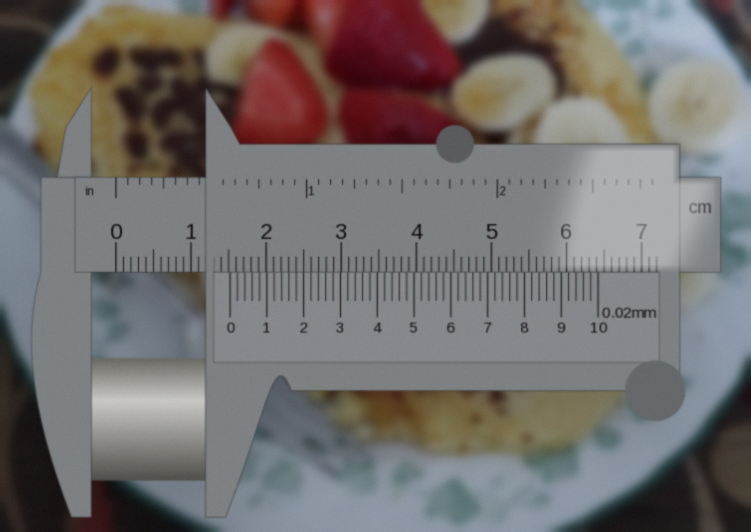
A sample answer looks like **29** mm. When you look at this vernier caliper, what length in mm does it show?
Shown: **15.2** mm
